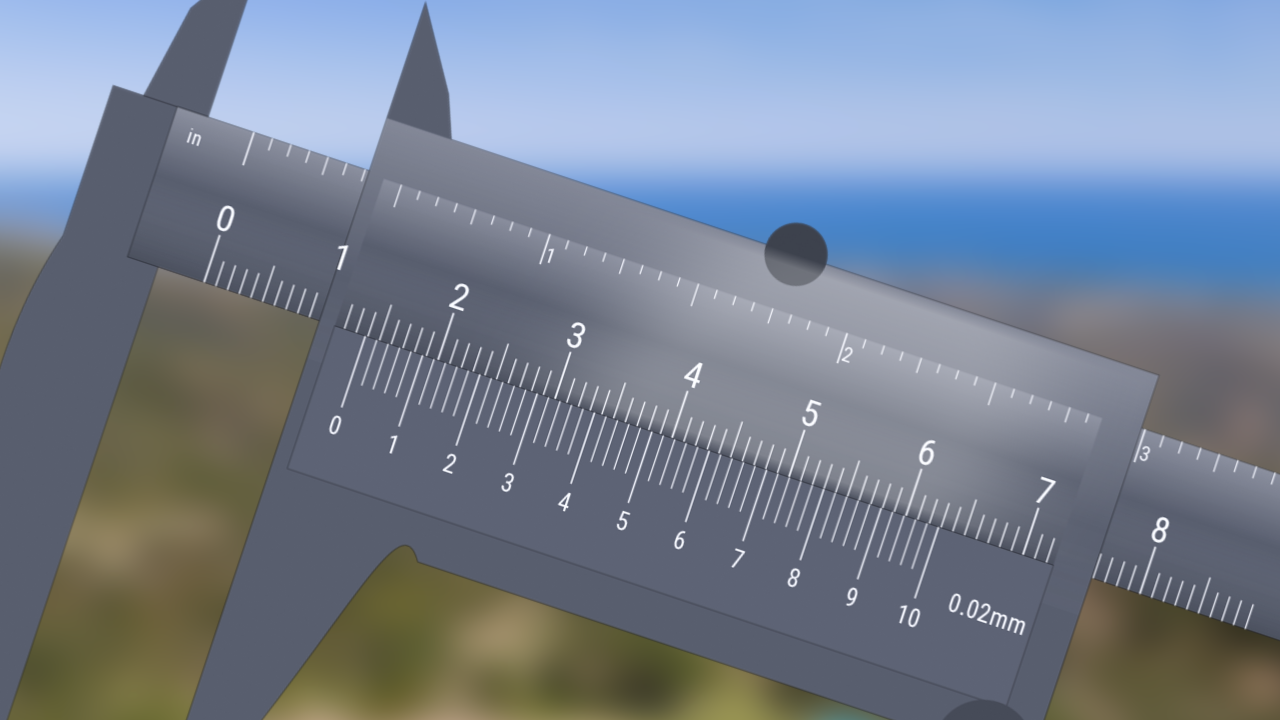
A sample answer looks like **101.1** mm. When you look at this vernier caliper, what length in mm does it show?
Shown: **13.8** mm
